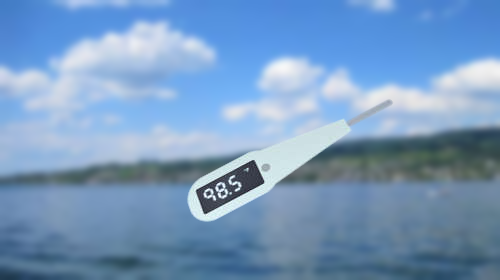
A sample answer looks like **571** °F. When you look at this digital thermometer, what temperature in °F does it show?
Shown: **98.5** °F
